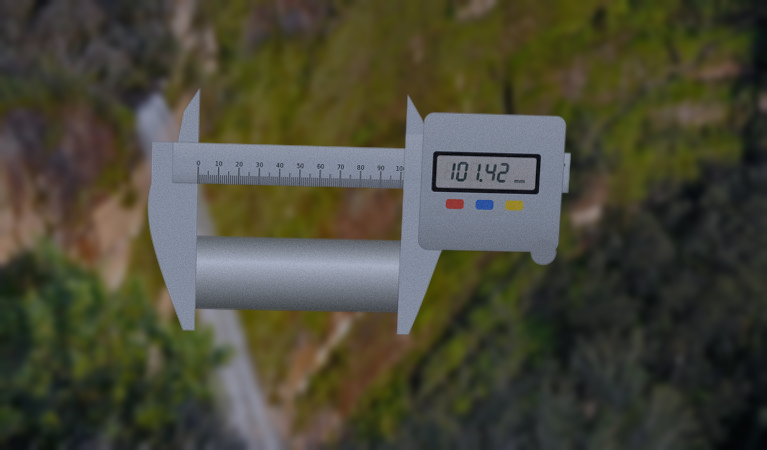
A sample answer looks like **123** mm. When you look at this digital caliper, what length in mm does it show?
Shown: **101.42** mm
